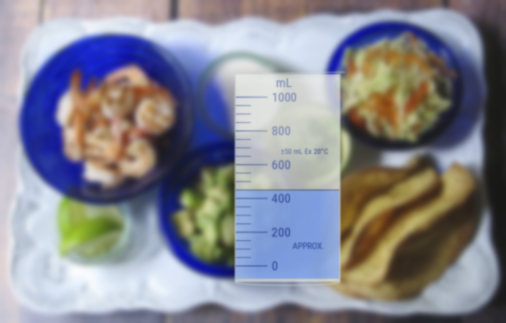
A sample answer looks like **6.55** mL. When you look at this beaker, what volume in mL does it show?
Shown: **450** mL
